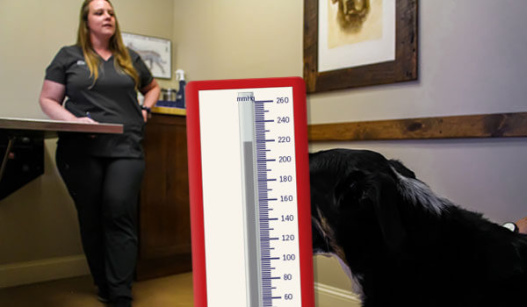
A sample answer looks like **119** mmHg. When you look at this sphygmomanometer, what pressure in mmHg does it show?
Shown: **220** mmHg
